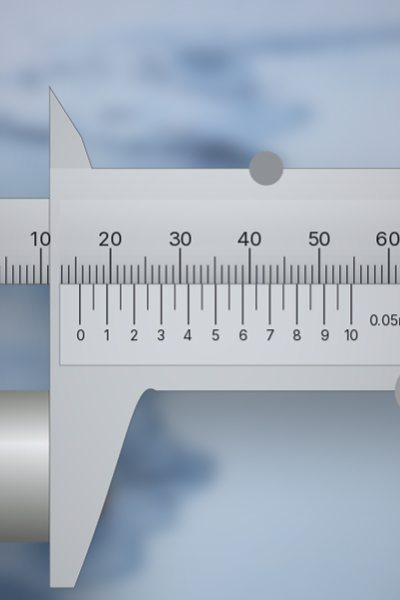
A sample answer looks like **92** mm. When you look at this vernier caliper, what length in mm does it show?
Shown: **15.6** mm
